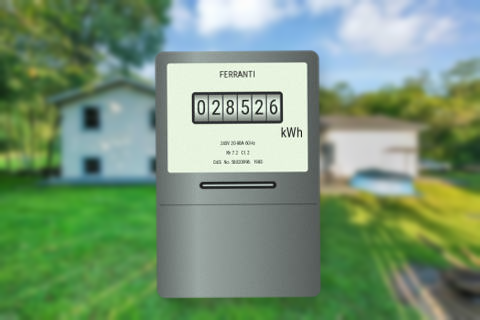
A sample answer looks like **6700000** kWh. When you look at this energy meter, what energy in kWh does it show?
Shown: **28526** kWh
